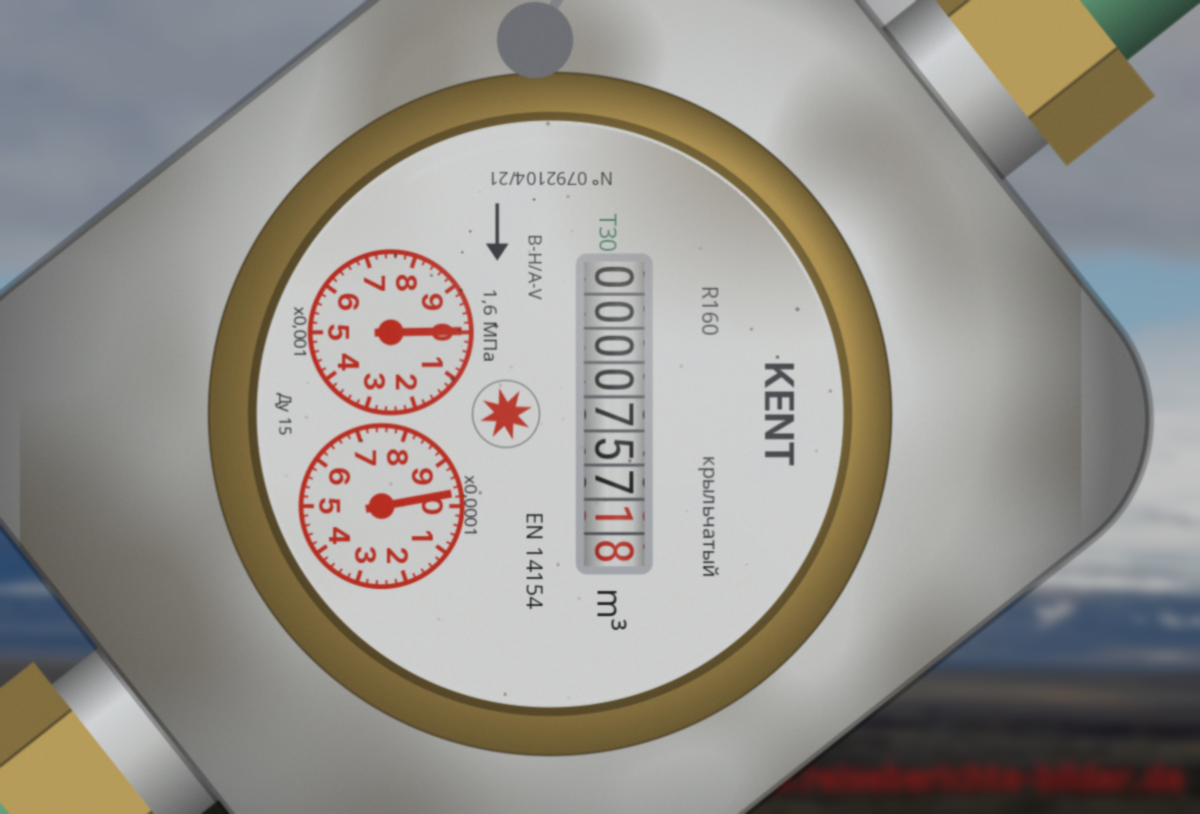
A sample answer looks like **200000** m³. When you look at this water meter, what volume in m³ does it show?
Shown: **757.1799** m³
